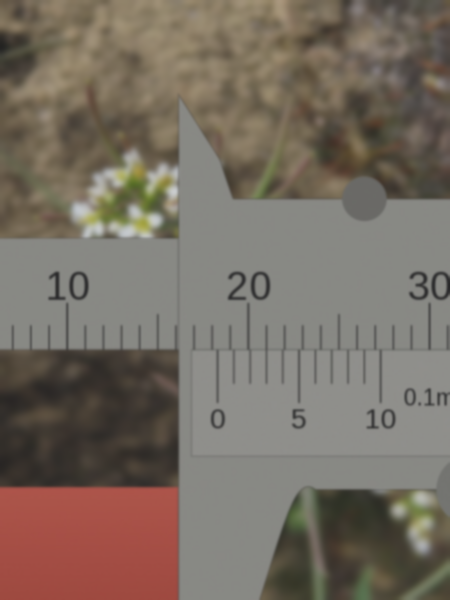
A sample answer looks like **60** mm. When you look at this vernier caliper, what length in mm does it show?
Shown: **18.3** mm
